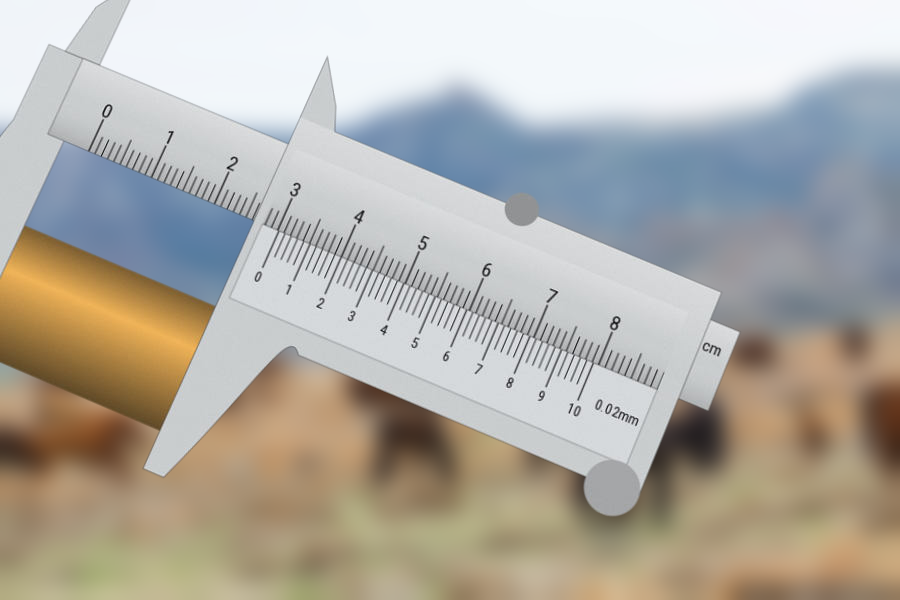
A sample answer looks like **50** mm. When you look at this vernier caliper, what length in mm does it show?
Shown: **30.2** mm
